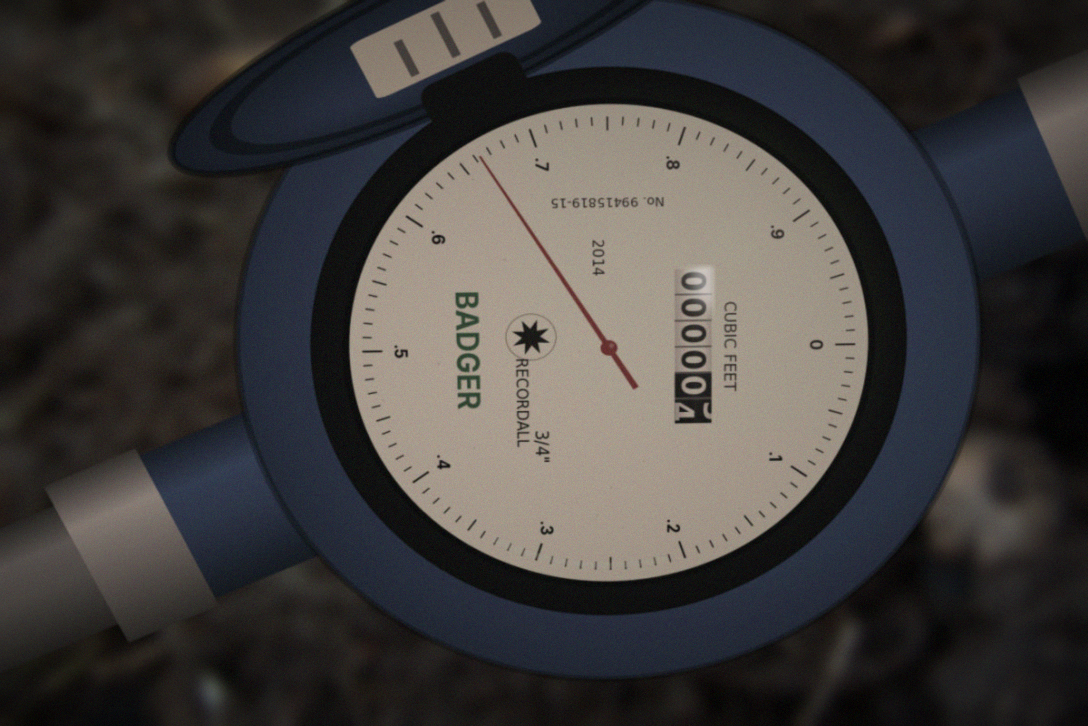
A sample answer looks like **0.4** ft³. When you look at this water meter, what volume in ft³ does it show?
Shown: **3.66** ft³
